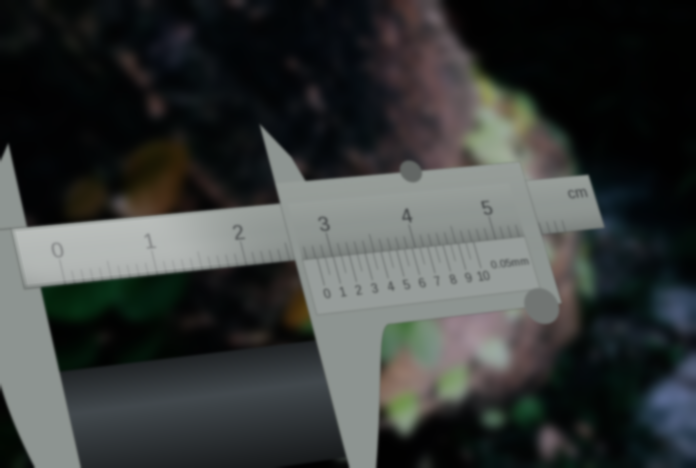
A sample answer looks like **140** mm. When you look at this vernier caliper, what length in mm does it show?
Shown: **28.2** mm
